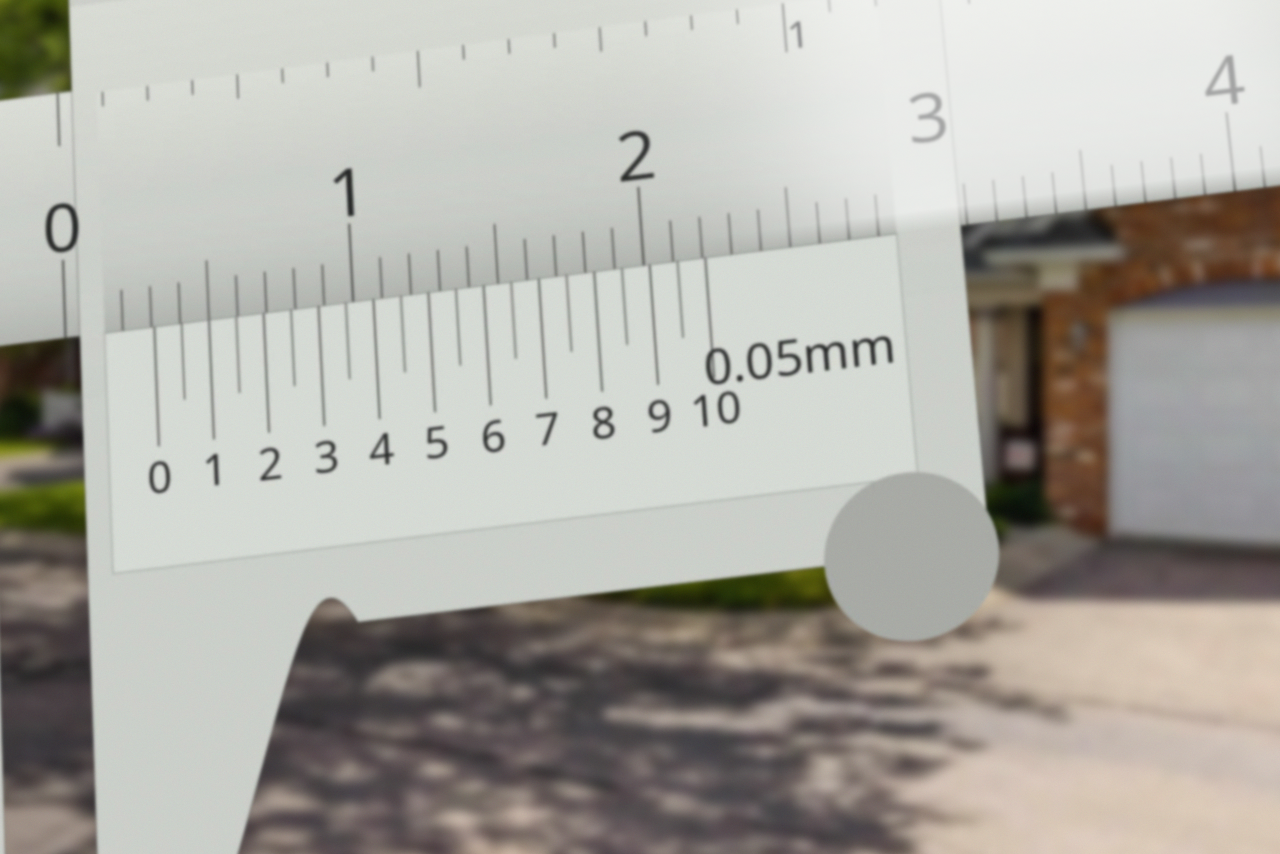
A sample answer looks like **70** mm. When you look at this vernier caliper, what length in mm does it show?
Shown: **3.1** mm
